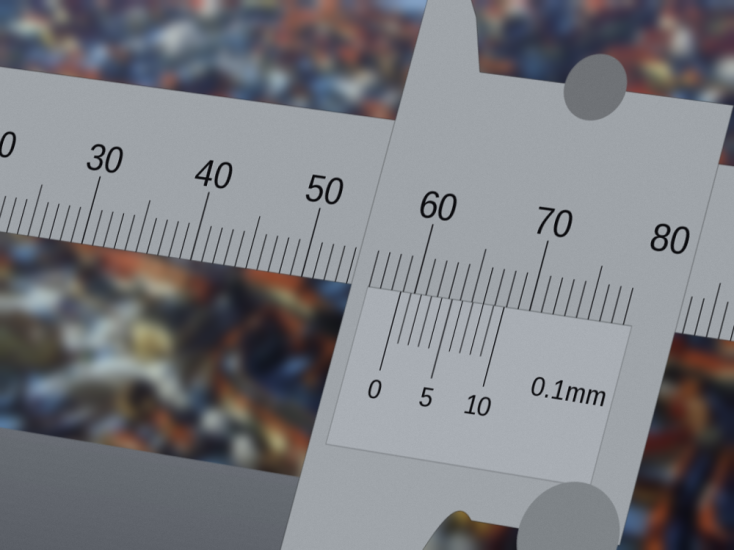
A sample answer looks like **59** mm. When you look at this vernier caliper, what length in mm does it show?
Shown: **58.8** mm
